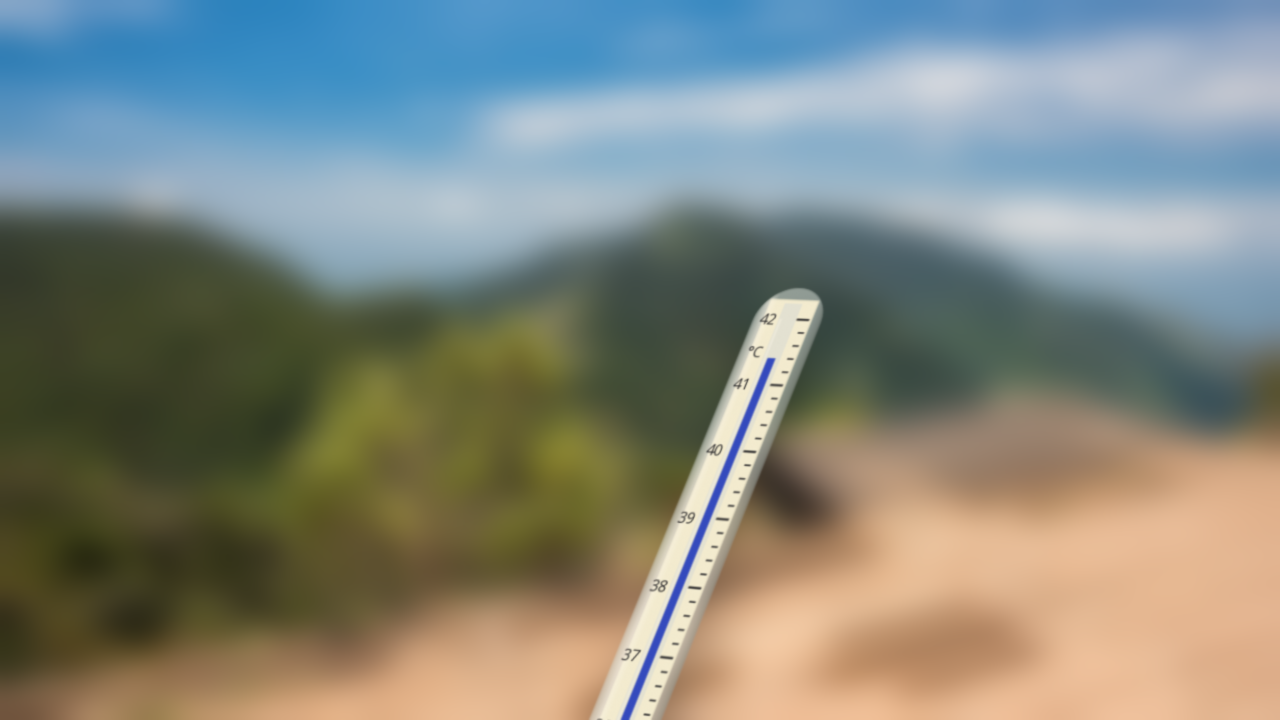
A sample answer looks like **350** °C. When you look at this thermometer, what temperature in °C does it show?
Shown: **41.4** °C
